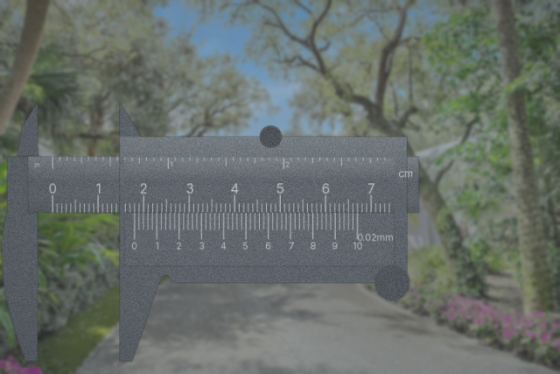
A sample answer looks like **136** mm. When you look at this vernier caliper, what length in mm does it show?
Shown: **18.0** mm
